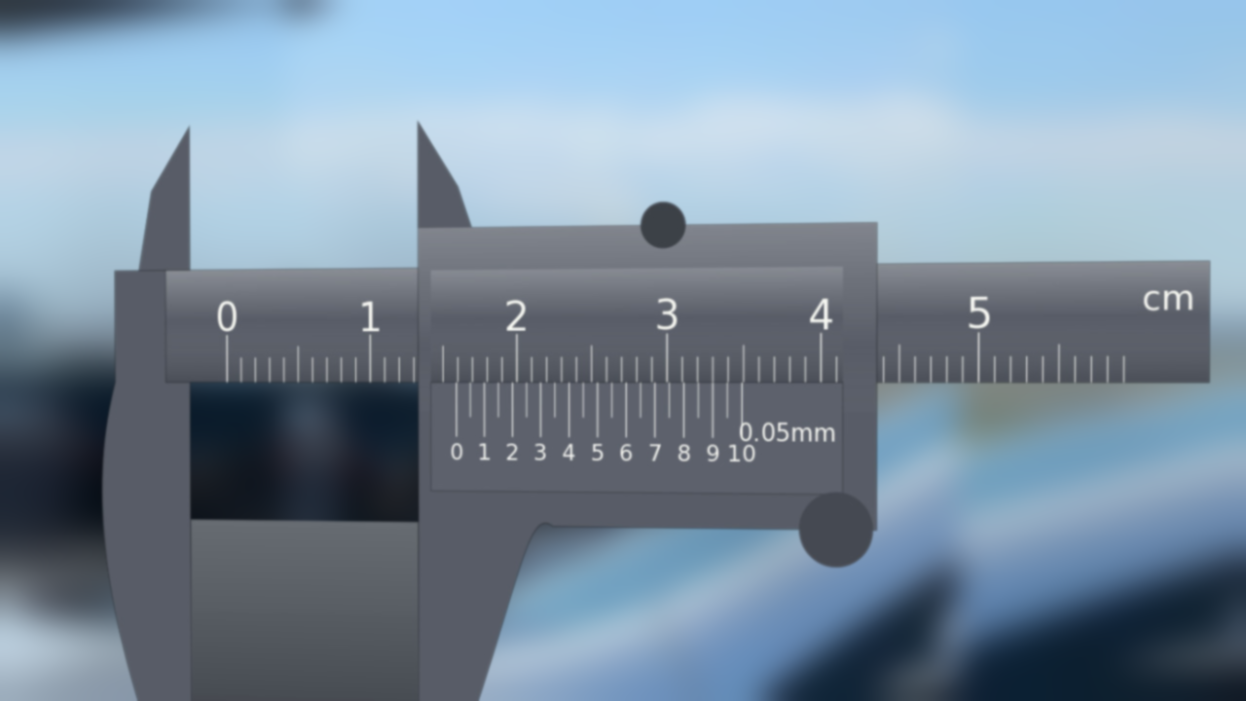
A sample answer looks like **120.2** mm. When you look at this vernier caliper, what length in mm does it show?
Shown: **15.9** mm
